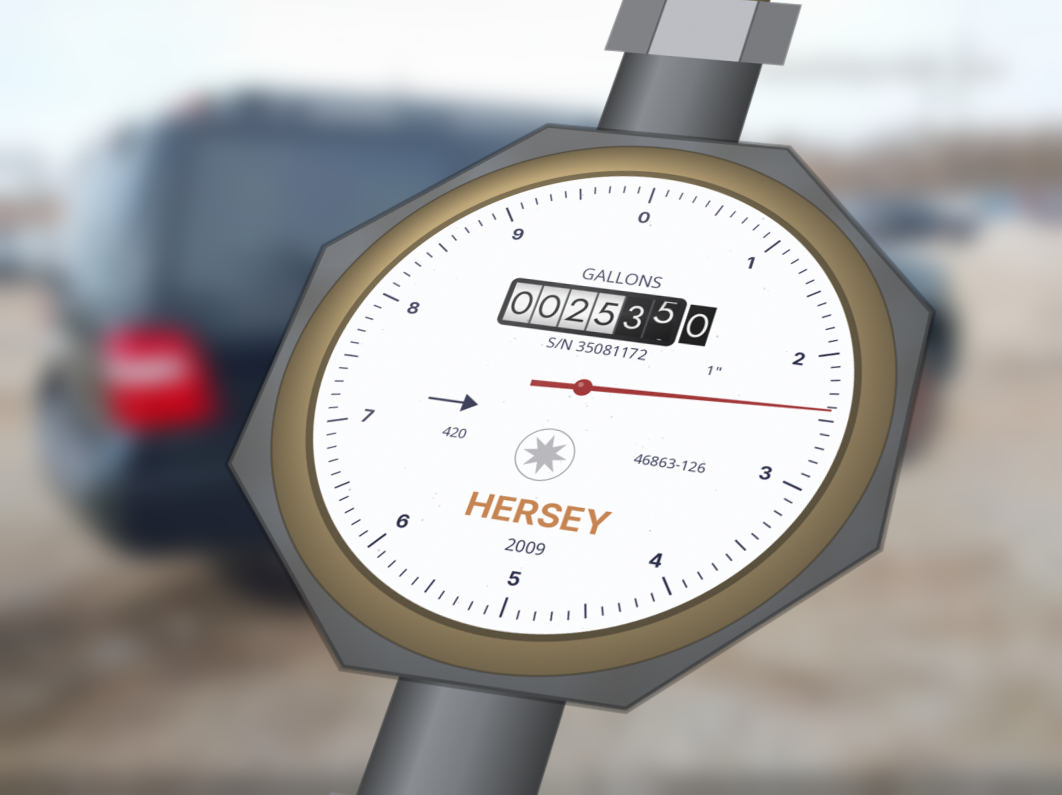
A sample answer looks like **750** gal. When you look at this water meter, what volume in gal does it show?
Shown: **25352.4** gal
